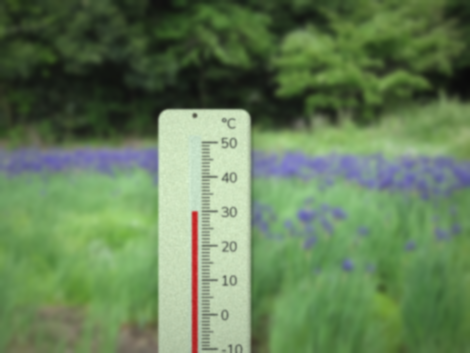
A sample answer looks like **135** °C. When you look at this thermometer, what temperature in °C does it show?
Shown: **30** °C
